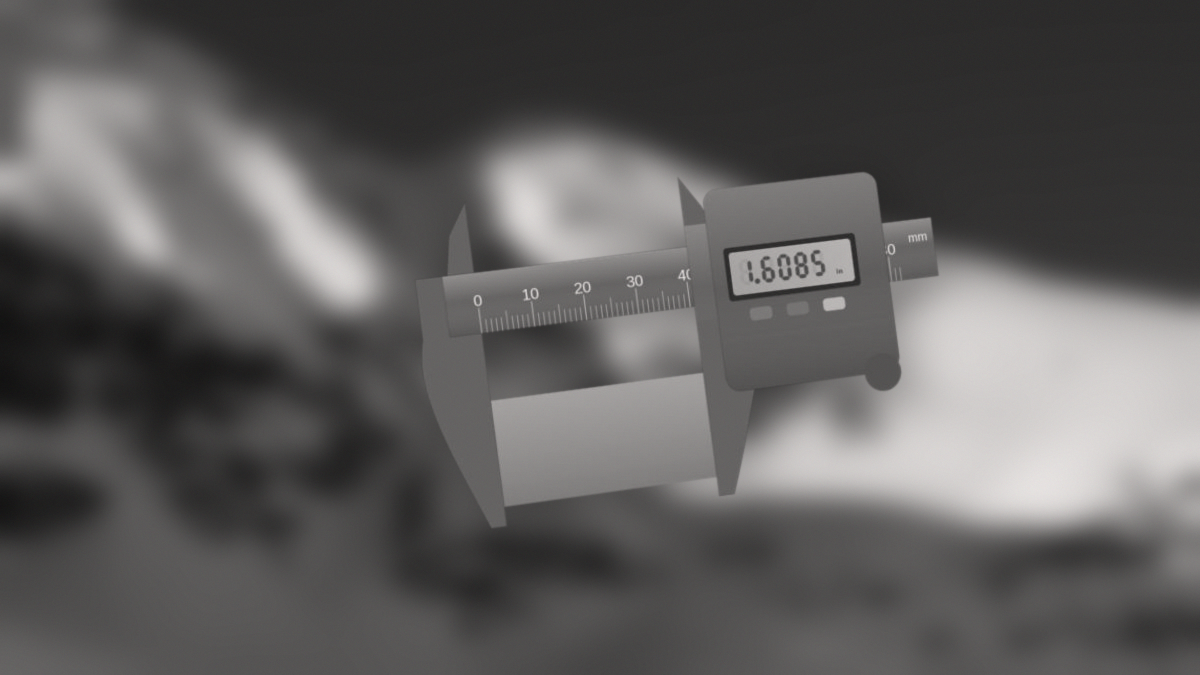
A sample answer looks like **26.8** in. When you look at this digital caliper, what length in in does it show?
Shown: **1.6085** in
